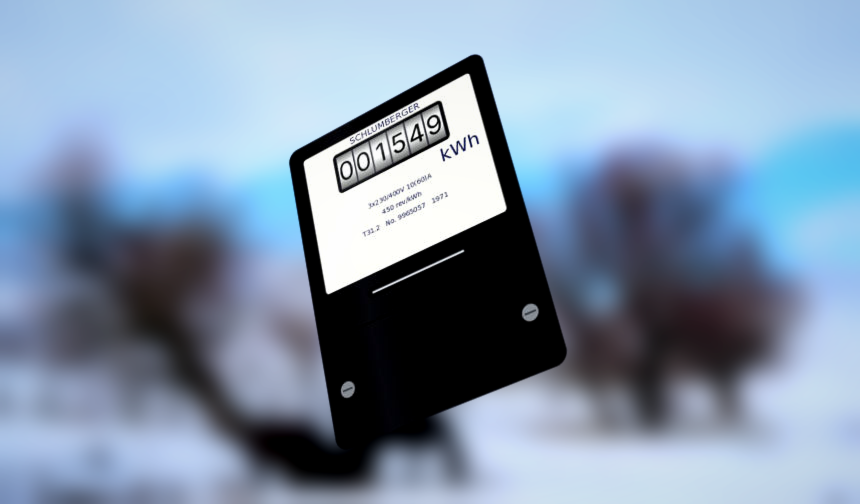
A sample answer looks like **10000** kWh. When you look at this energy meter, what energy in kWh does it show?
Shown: **1549** kWh
